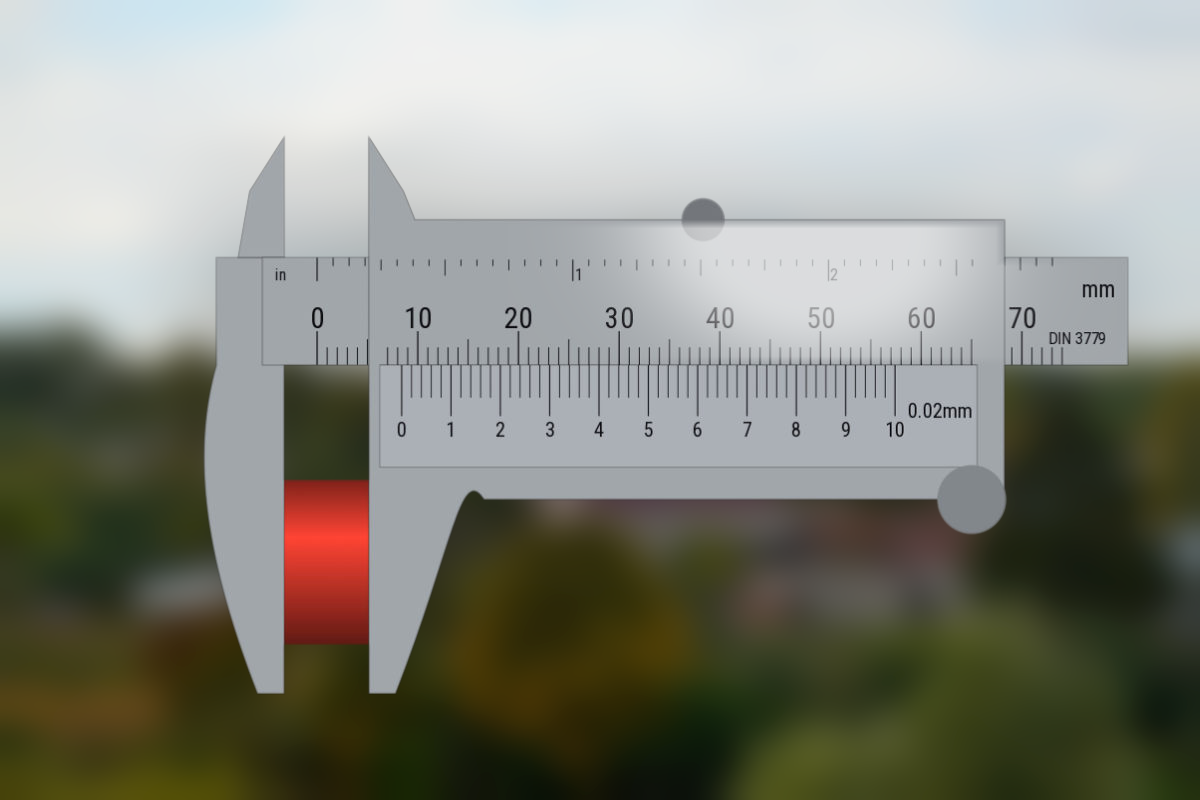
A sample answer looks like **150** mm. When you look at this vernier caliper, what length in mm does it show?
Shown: **8.4** mm
